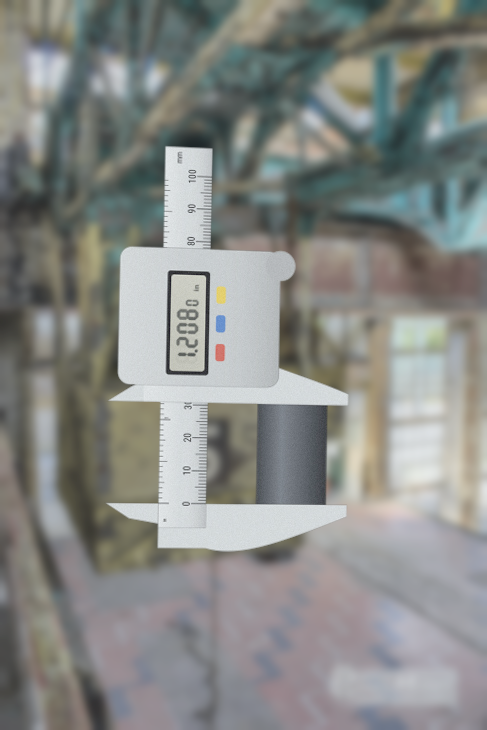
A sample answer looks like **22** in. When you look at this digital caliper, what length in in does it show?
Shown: **1.2080** in
